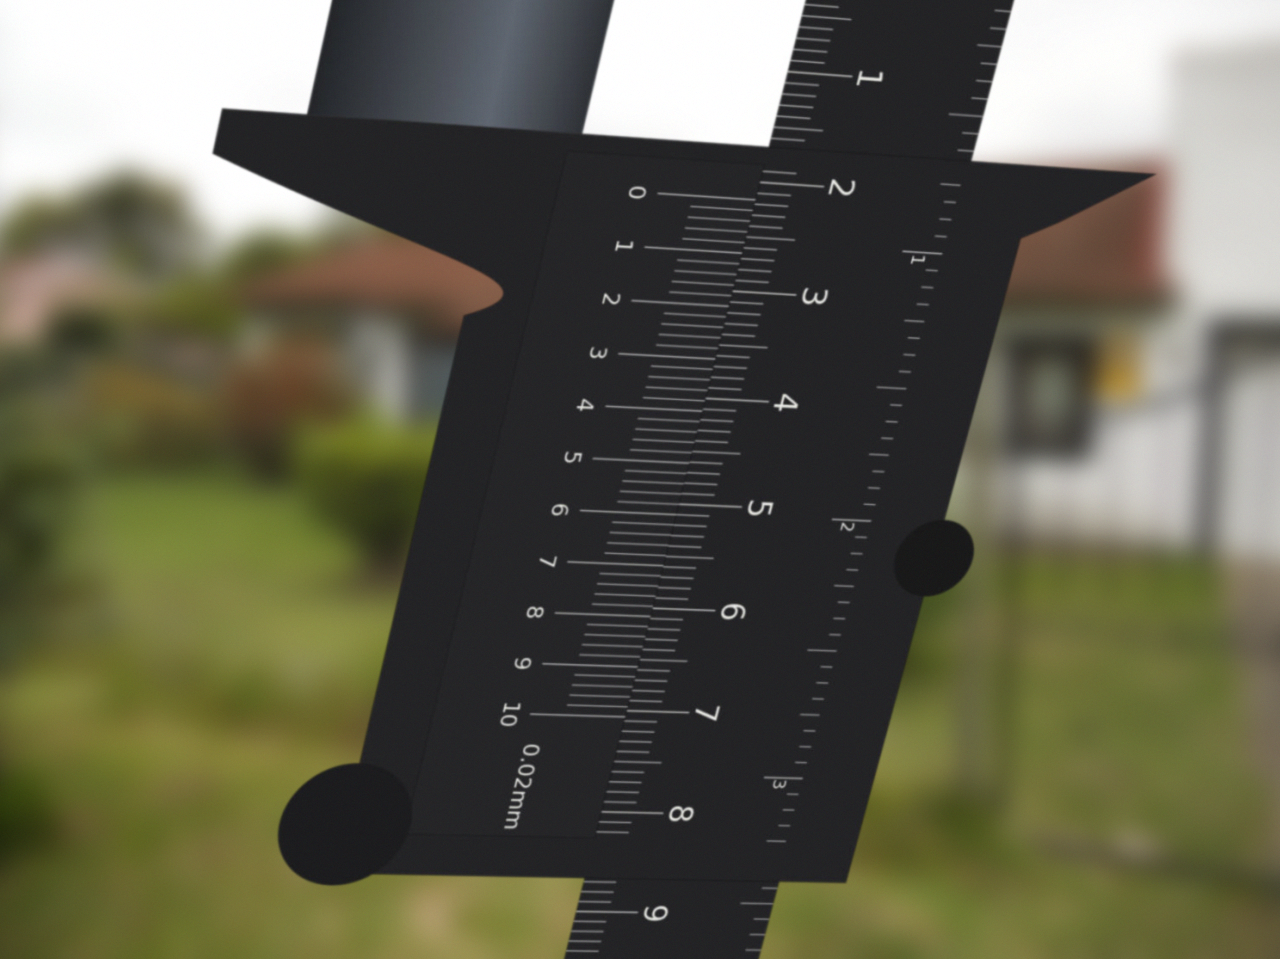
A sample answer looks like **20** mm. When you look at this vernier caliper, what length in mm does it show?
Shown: **21.6** mm
